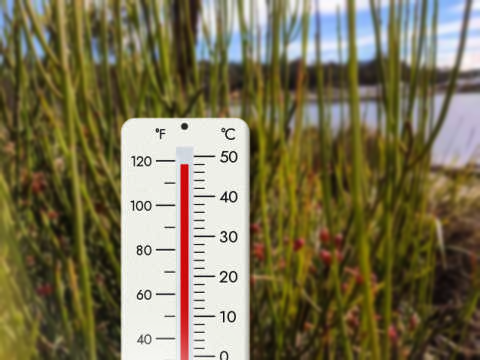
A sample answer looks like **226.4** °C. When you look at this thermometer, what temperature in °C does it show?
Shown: **48** °C
